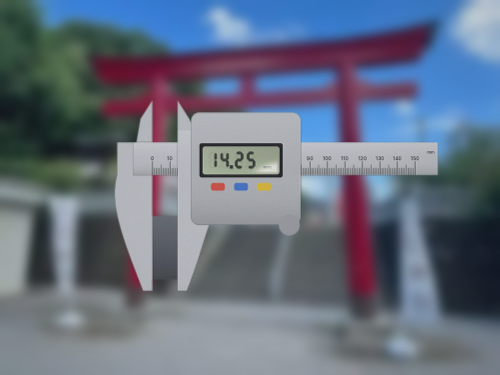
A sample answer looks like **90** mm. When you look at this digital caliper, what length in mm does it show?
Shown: **14.25** mm
